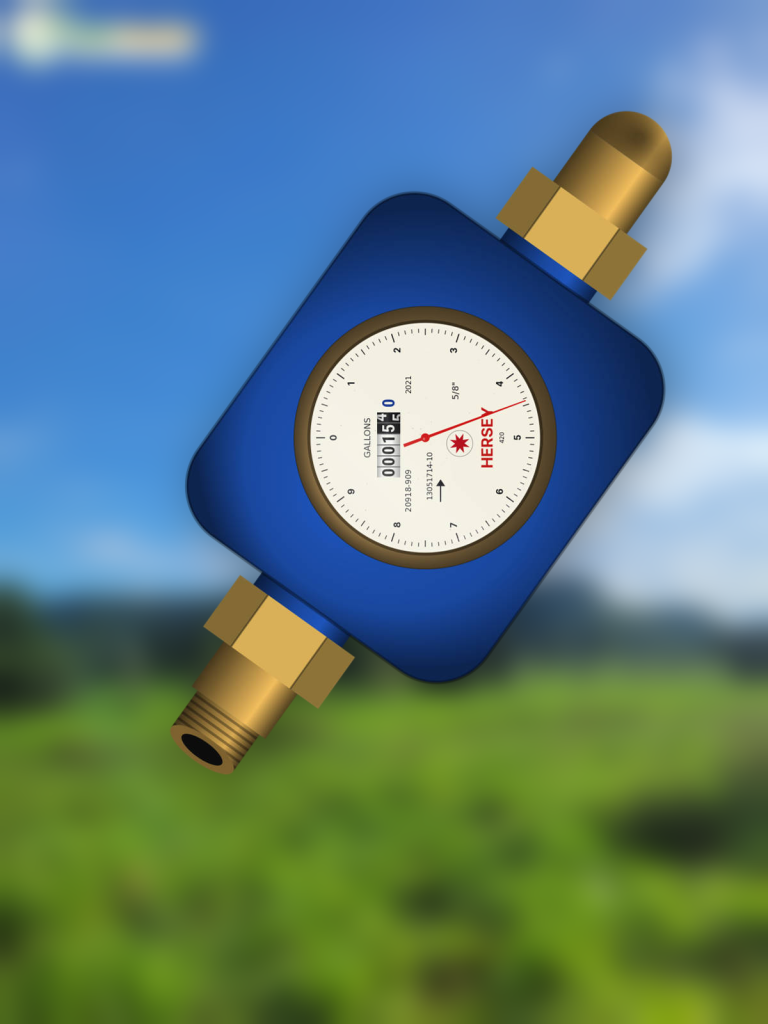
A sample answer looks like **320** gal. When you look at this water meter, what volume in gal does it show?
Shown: **1544.4** gal
